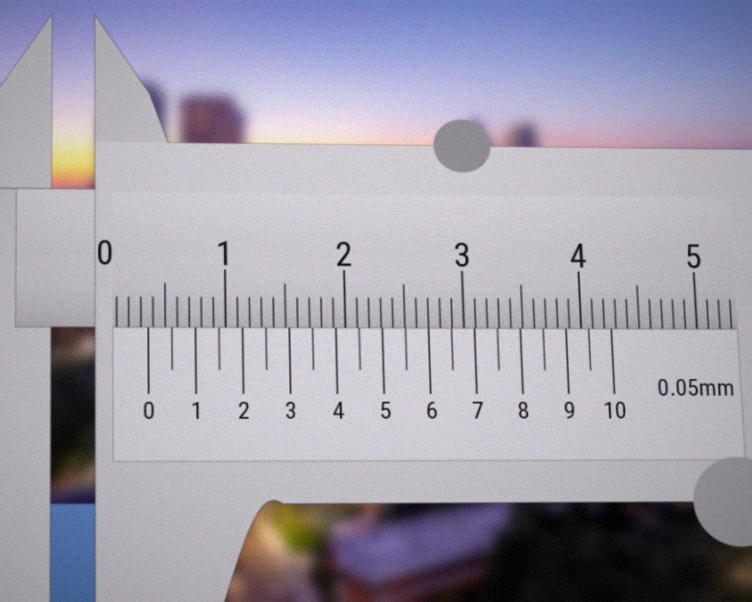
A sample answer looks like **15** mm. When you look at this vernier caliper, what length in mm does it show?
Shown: **3.6** mm
